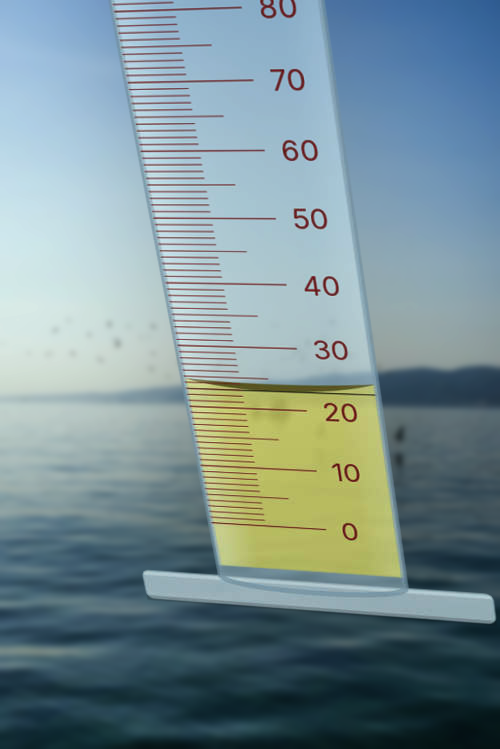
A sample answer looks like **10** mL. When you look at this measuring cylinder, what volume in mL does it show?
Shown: **23** mL
